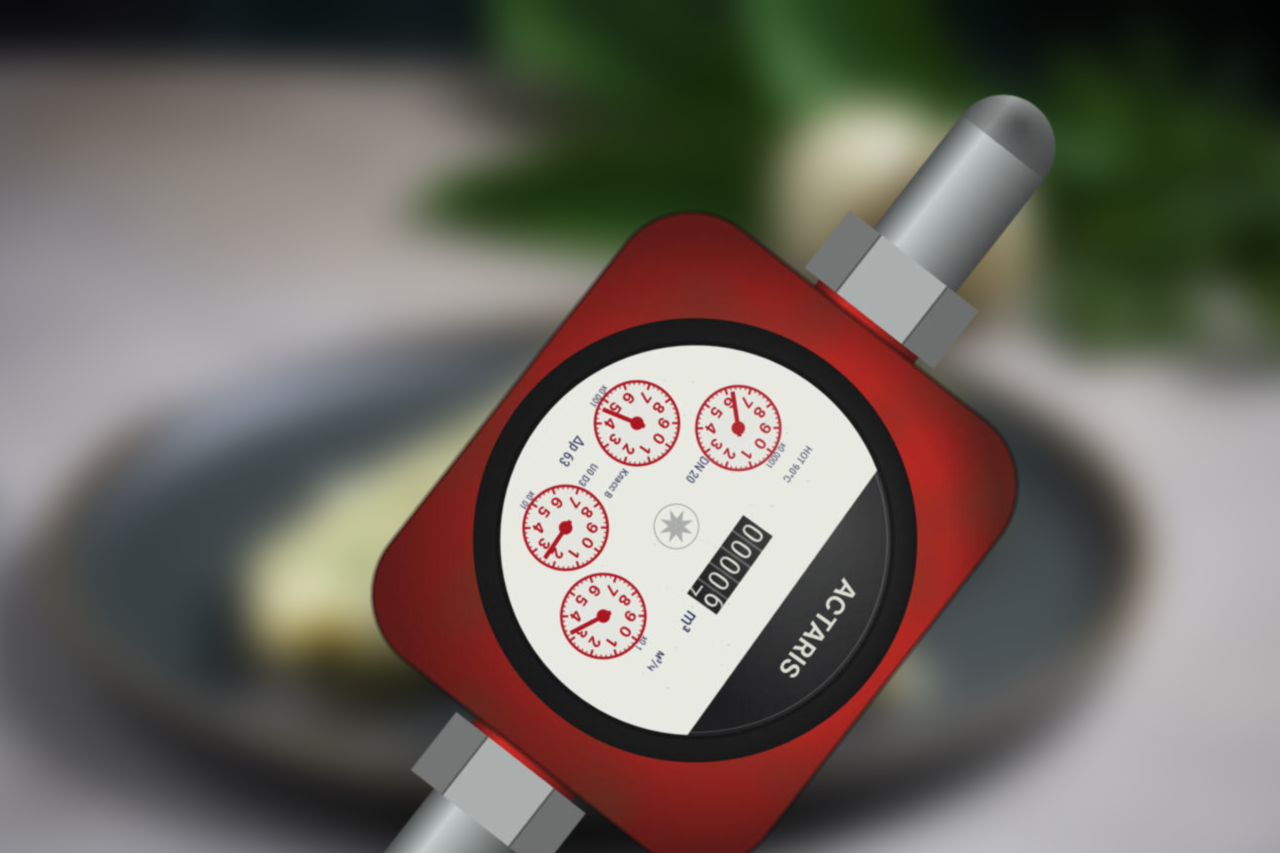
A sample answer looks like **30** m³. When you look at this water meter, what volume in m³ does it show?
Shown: **6.3246** m³
